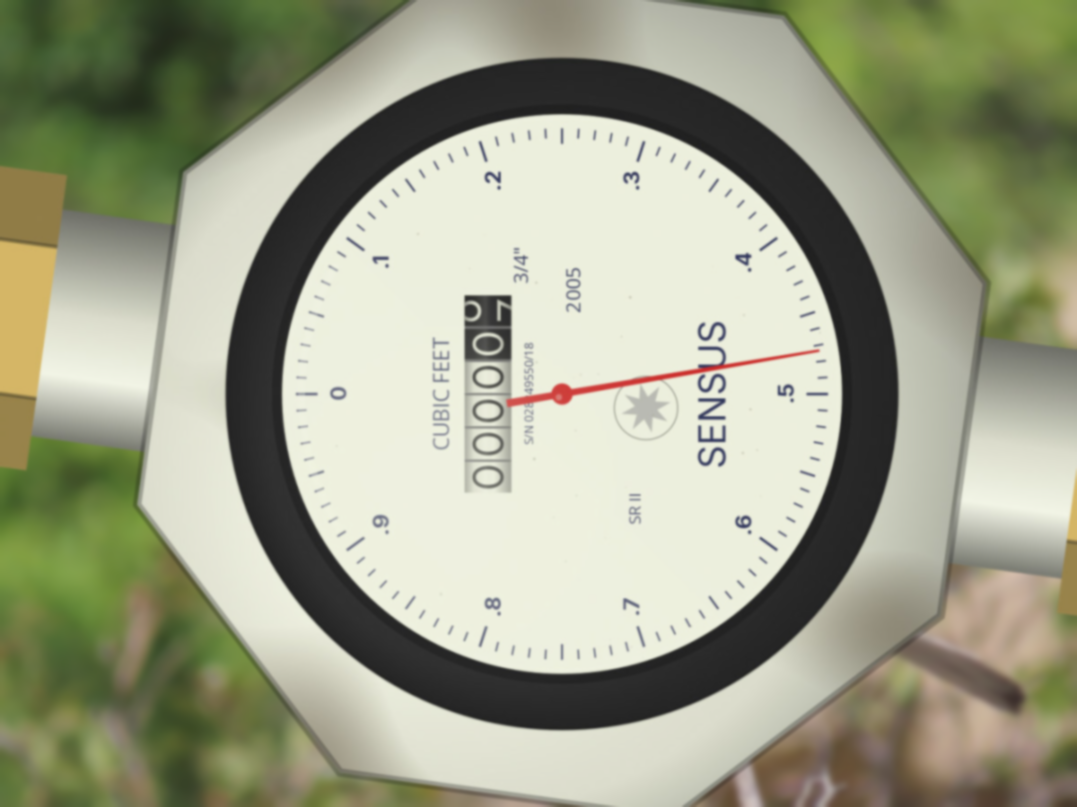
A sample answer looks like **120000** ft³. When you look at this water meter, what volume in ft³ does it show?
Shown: **6.47** ft³
